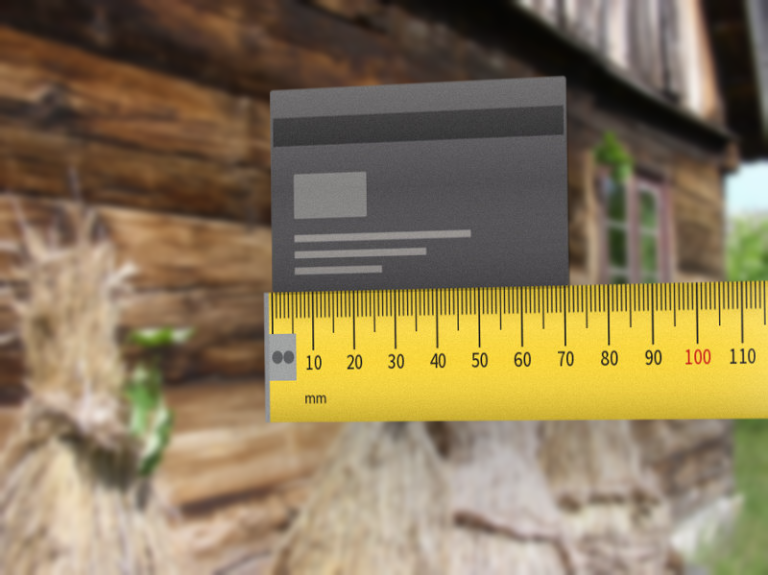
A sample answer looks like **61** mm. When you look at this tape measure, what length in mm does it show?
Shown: **71** mm
